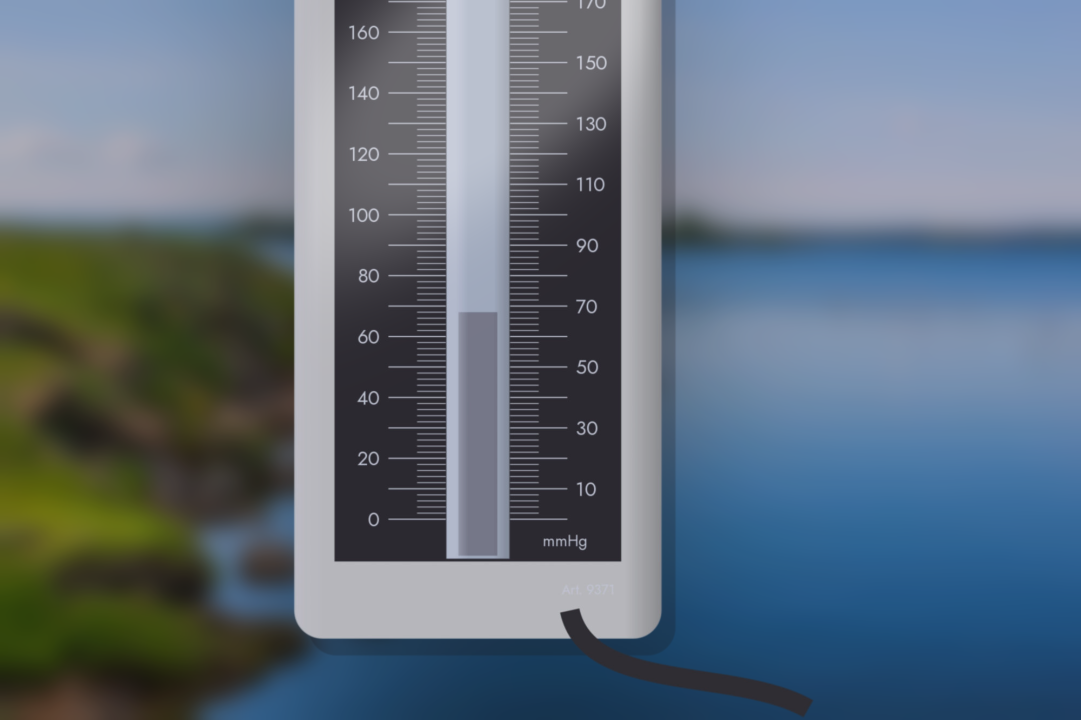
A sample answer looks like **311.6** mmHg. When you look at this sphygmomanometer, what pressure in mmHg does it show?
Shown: **68** mmHg
